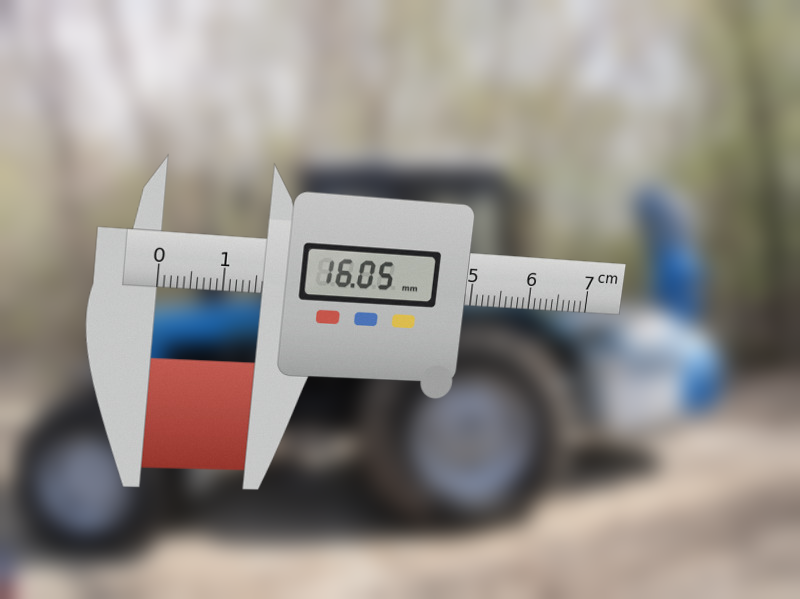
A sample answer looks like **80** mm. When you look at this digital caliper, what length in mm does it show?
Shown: **16.05** mm
